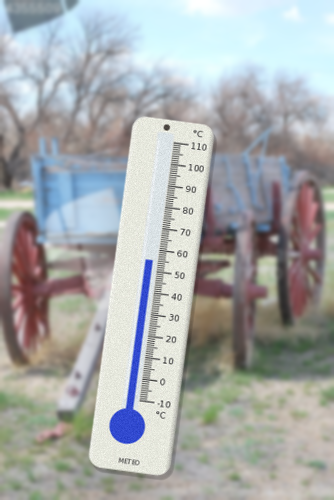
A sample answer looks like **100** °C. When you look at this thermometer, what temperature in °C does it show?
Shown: **55** °C
